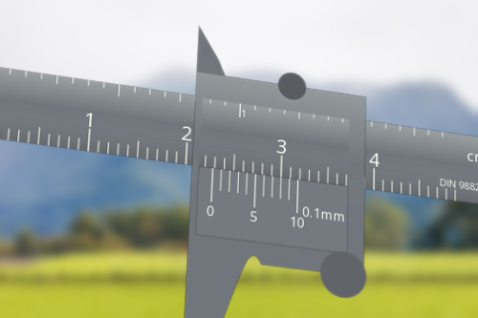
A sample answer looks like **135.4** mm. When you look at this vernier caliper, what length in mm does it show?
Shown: **22.8** mm
